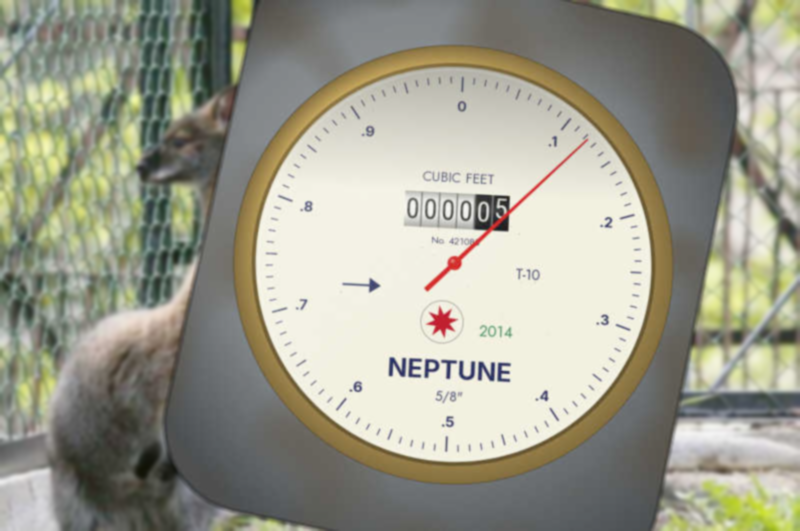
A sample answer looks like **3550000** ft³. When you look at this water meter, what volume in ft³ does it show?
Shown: **5.12** ft³
